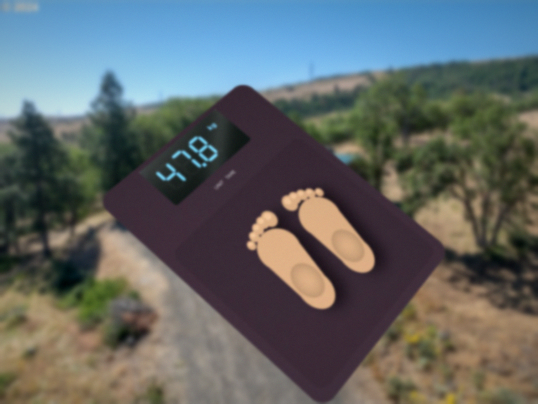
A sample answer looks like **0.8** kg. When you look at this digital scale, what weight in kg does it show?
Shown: **47.8** kg
